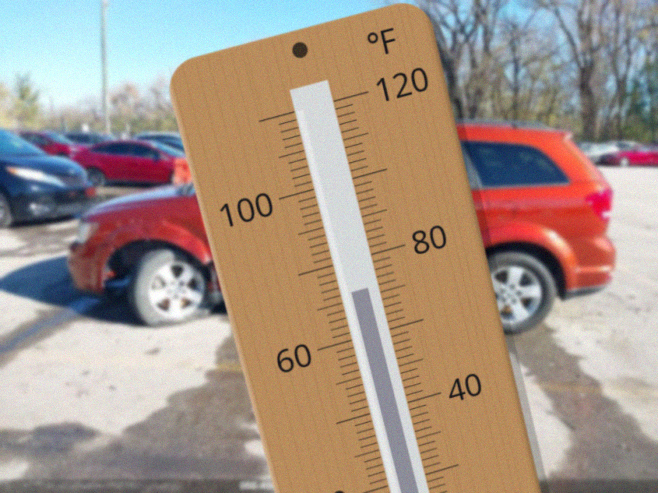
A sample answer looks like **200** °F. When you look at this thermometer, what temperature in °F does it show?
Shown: **72** °F
